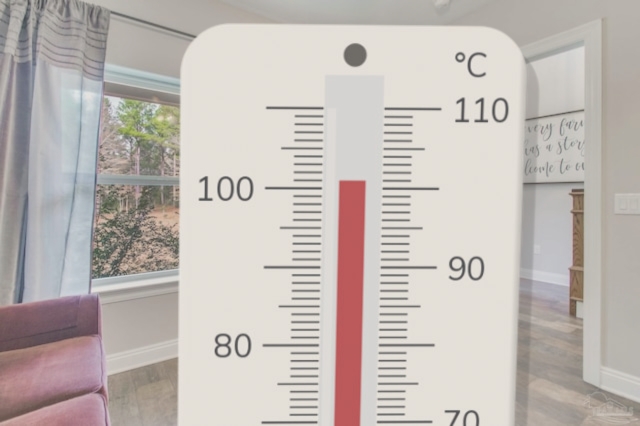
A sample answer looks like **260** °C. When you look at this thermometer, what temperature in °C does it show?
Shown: **101** °C
